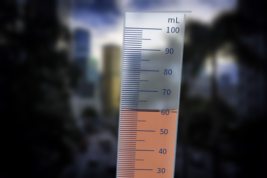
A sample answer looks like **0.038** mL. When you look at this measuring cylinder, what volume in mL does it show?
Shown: **60** mL
